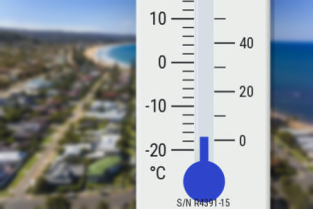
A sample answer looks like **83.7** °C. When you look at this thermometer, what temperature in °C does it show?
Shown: **-17** °C
